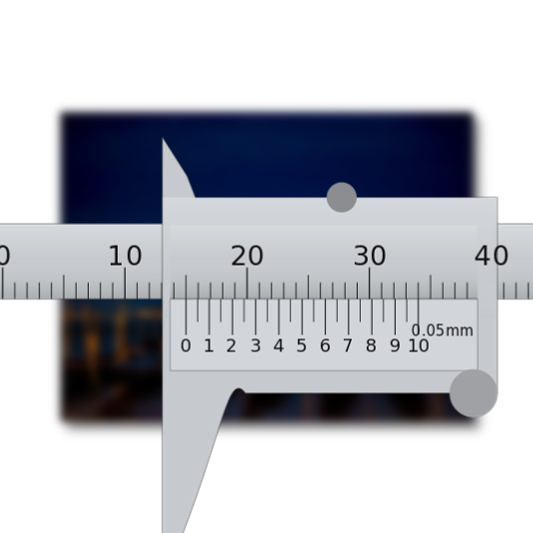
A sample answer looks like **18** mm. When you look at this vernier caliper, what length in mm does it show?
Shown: **15.0** mm
